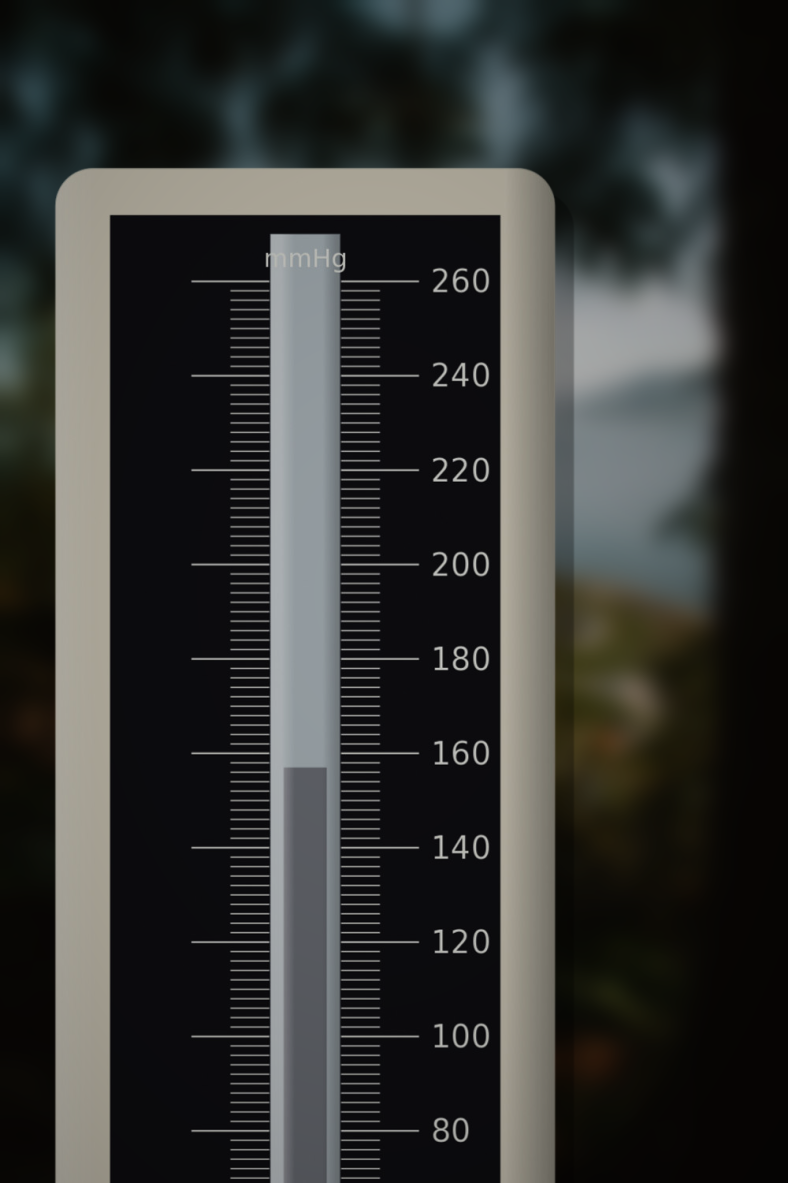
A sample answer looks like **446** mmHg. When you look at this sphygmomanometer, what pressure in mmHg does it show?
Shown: **157** mmHg
